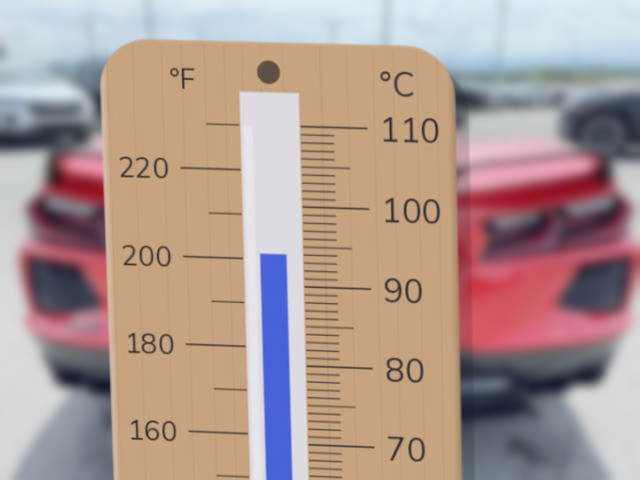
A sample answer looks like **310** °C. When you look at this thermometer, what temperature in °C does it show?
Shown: **94** °C
